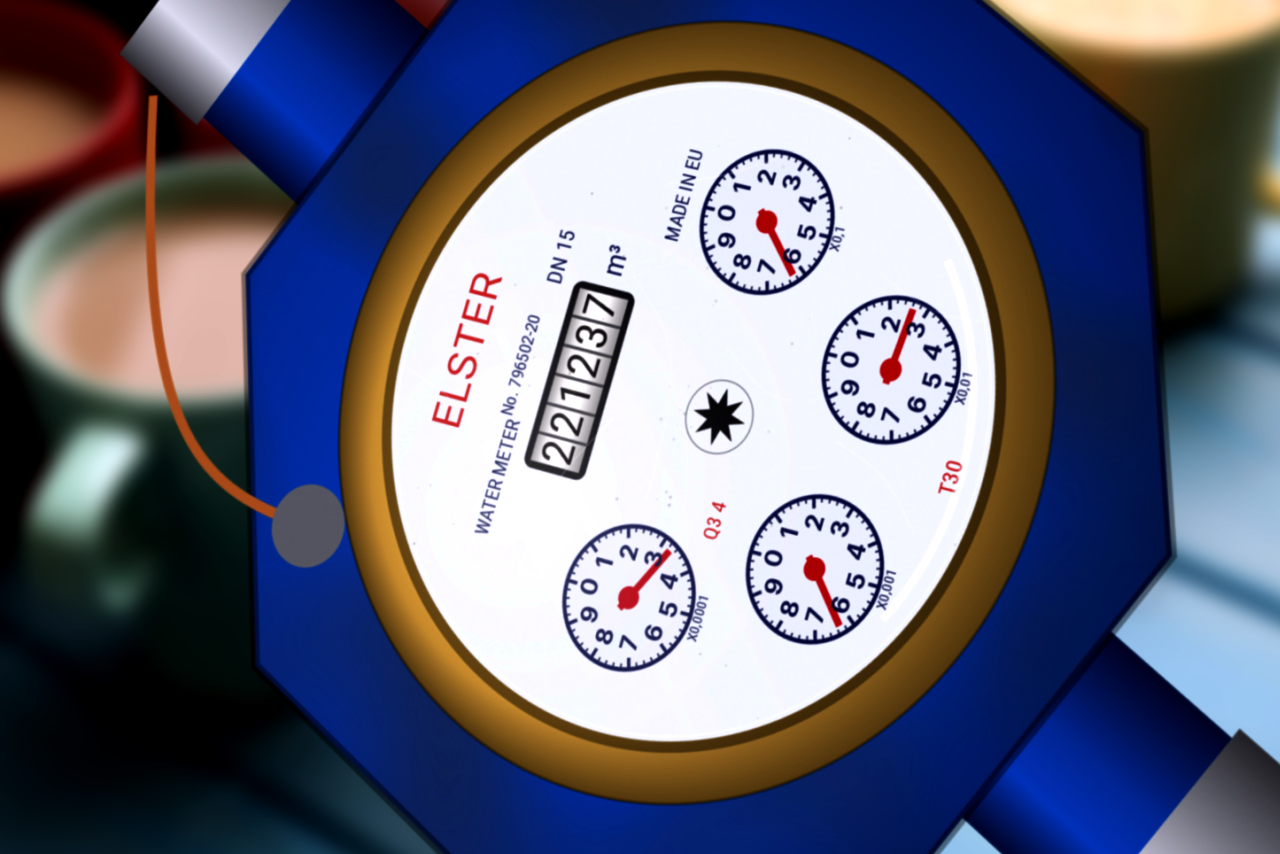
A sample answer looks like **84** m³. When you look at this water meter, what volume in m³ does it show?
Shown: **221237.6263** m³
